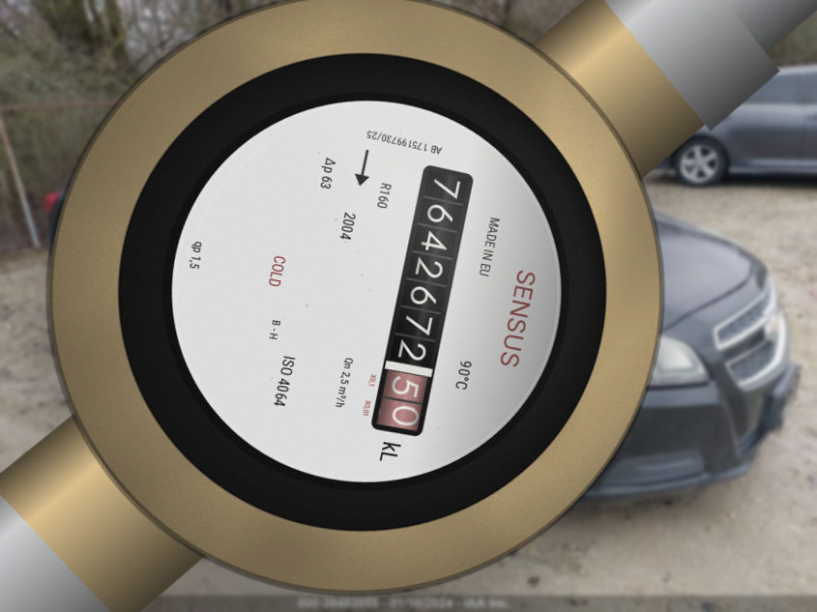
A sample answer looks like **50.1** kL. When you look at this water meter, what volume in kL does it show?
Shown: **7642672.50** kL
